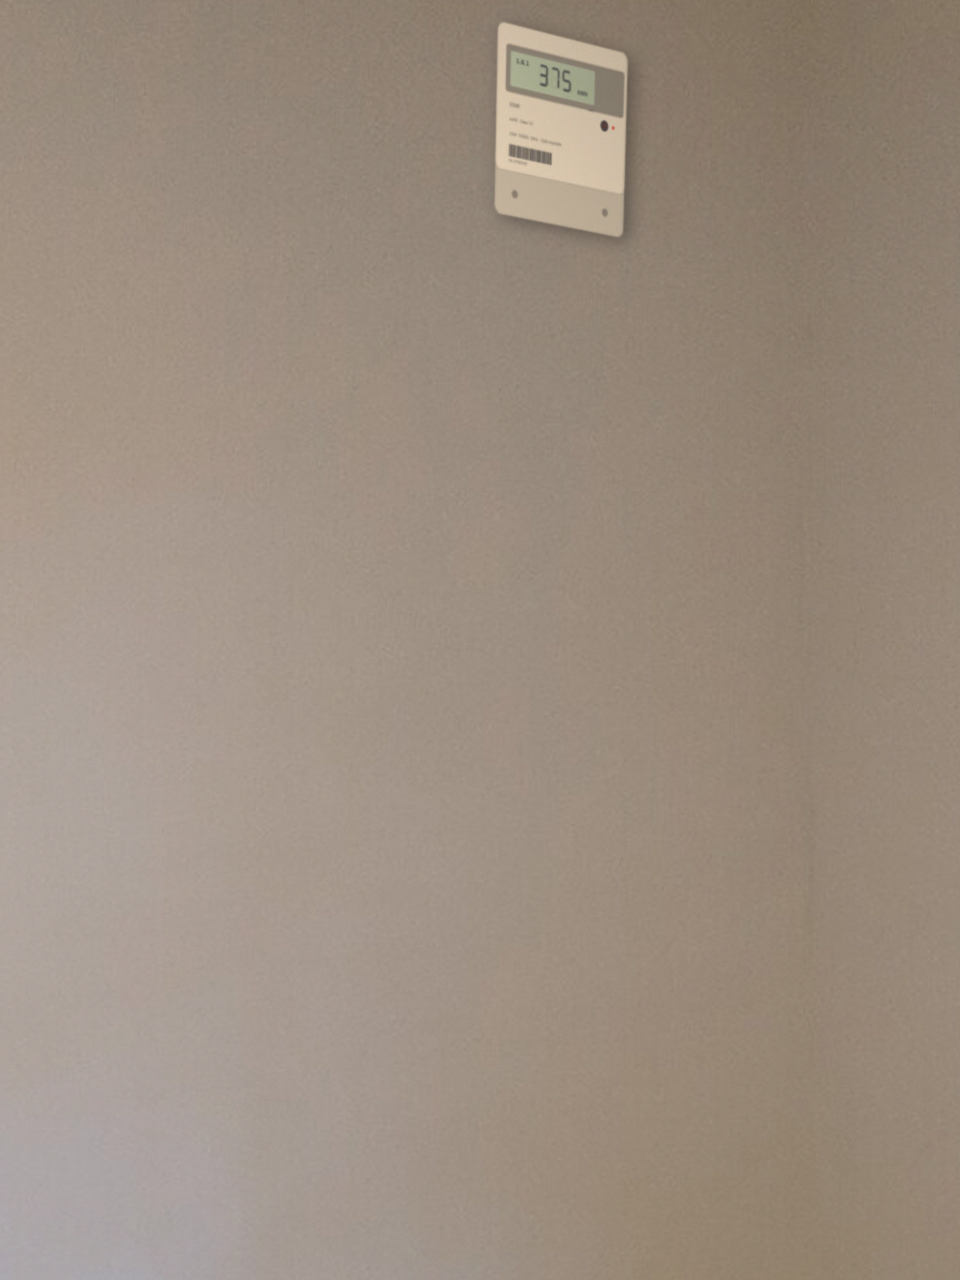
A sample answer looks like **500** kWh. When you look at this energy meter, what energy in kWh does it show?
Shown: **375** kWh
